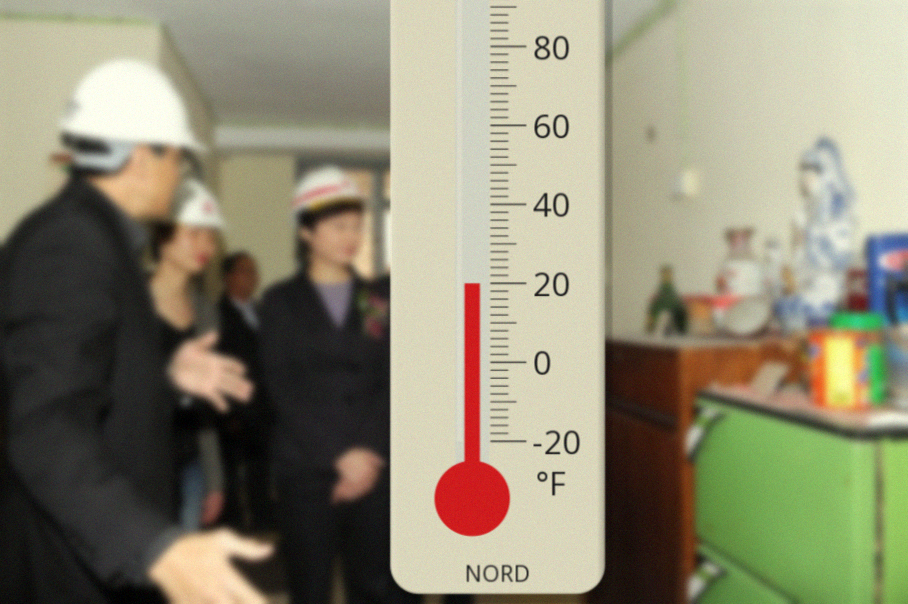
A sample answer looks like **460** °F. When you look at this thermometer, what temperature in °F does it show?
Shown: **20** °F
